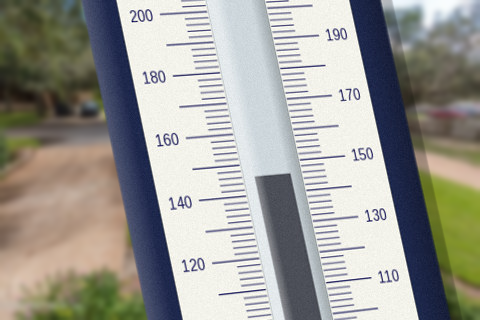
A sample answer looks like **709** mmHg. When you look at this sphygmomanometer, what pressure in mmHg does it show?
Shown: **146** mmHg
